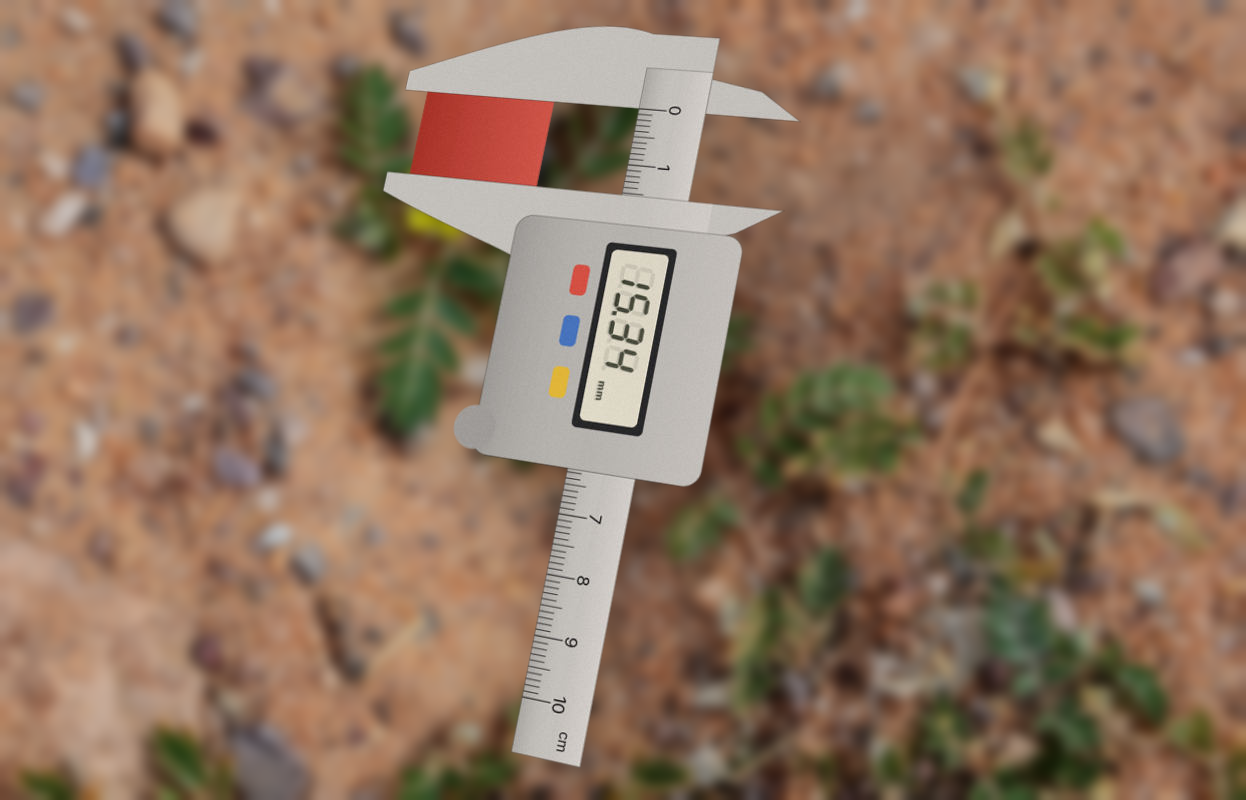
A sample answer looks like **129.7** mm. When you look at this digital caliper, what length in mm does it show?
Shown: **15.34** mm
